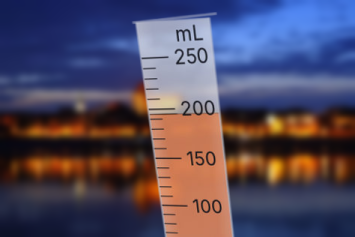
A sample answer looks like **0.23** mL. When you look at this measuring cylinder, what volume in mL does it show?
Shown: **195** mL
